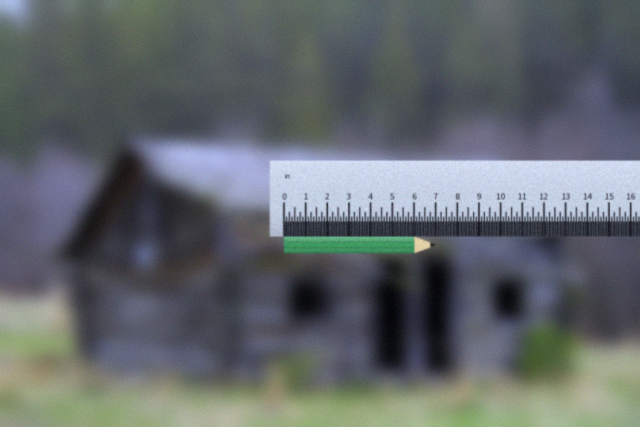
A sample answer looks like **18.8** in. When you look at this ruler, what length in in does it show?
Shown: **7** in
